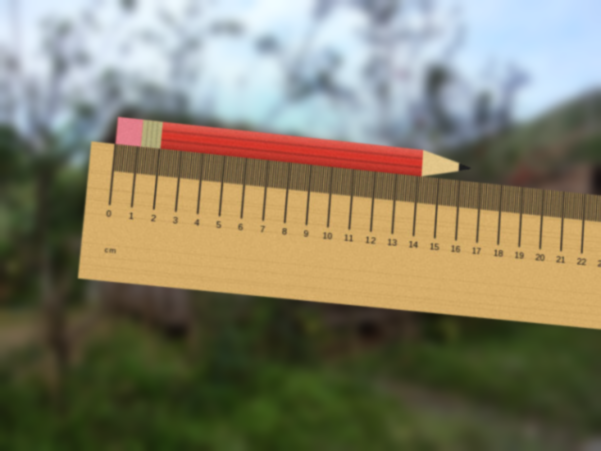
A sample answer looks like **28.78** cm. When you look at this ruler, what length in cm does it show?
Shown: **16.5** cm
